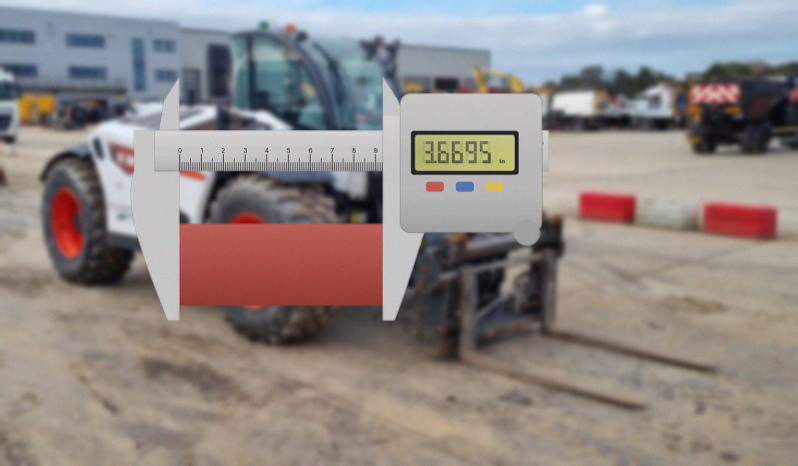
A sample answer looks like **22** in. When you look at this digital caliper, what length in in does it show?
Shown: **3.6695** in
